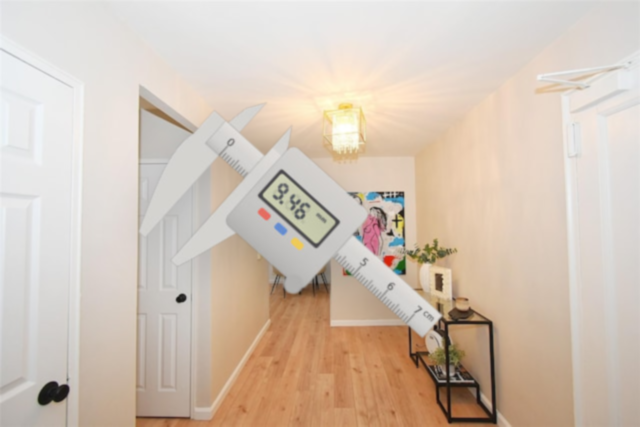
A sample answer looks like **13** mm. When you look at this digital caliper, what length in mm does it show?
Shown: **9.46** mm
